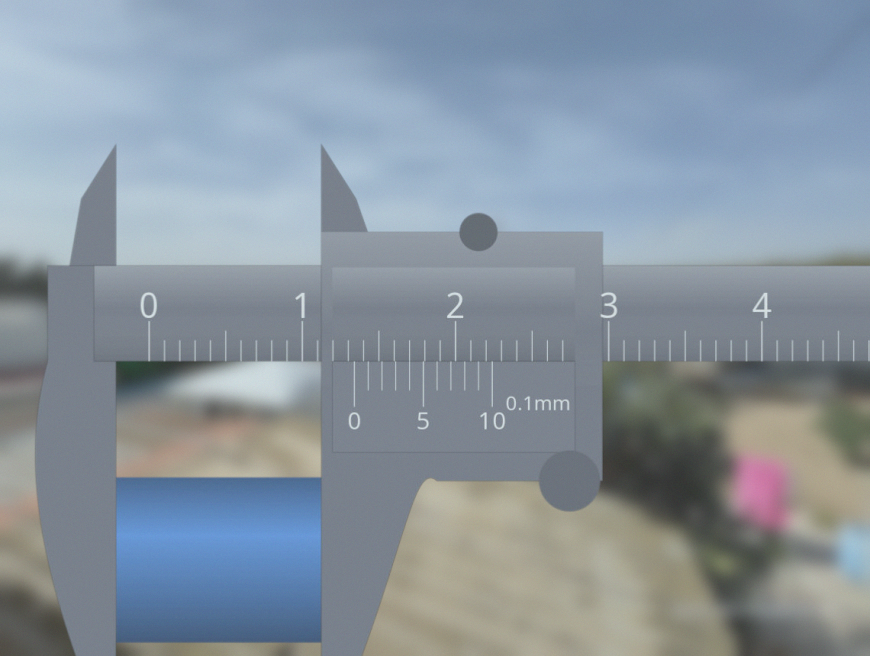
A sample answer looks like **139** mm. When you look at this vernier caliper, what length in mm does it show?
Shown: **13.4** mm
